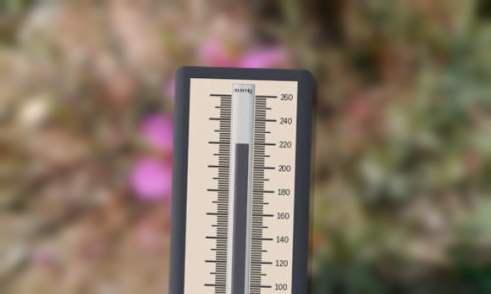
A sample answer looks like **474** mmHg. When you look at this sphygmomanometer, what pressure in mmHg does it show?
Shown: **220** mmHg
